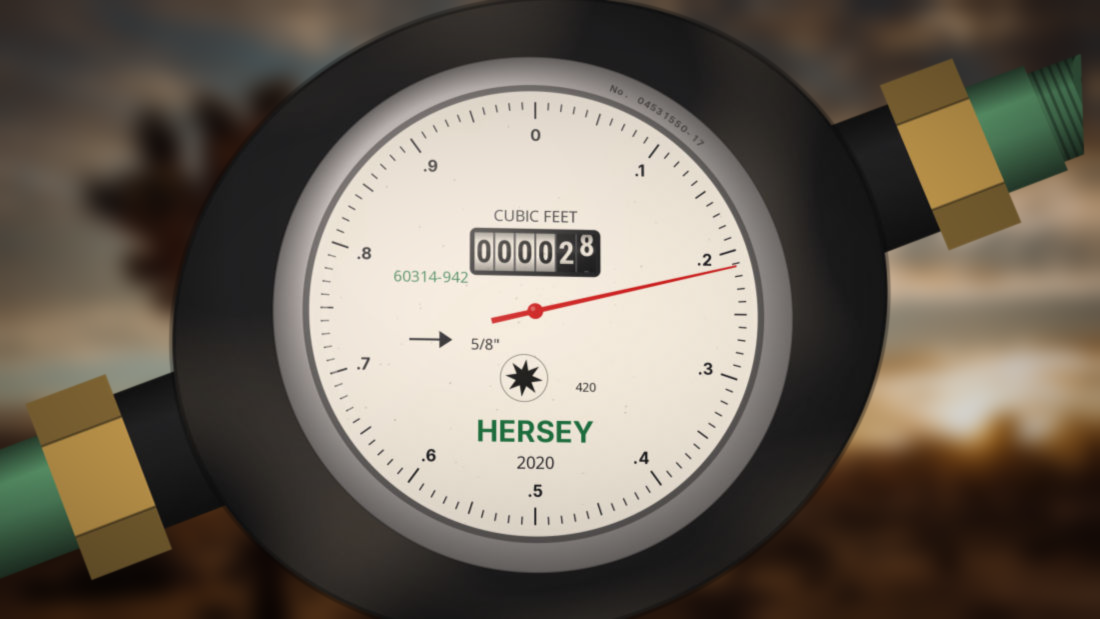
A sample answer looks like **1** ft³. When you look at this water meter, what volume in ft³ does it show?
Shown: **28.21** ft³
